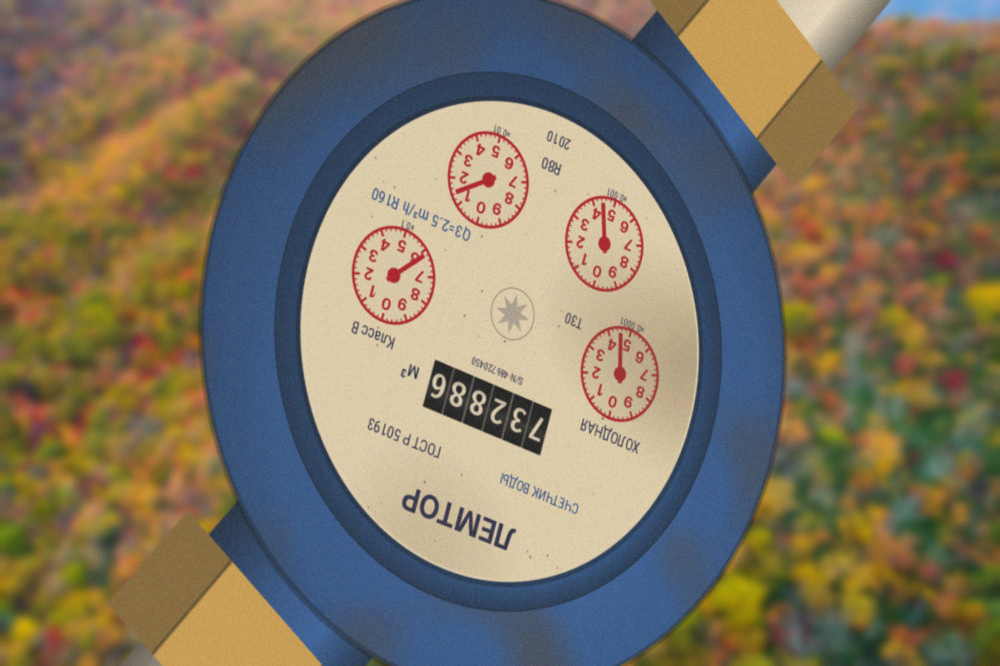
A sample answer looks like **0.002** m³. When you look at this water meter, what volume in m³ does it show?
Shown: **732886.6144** m³
